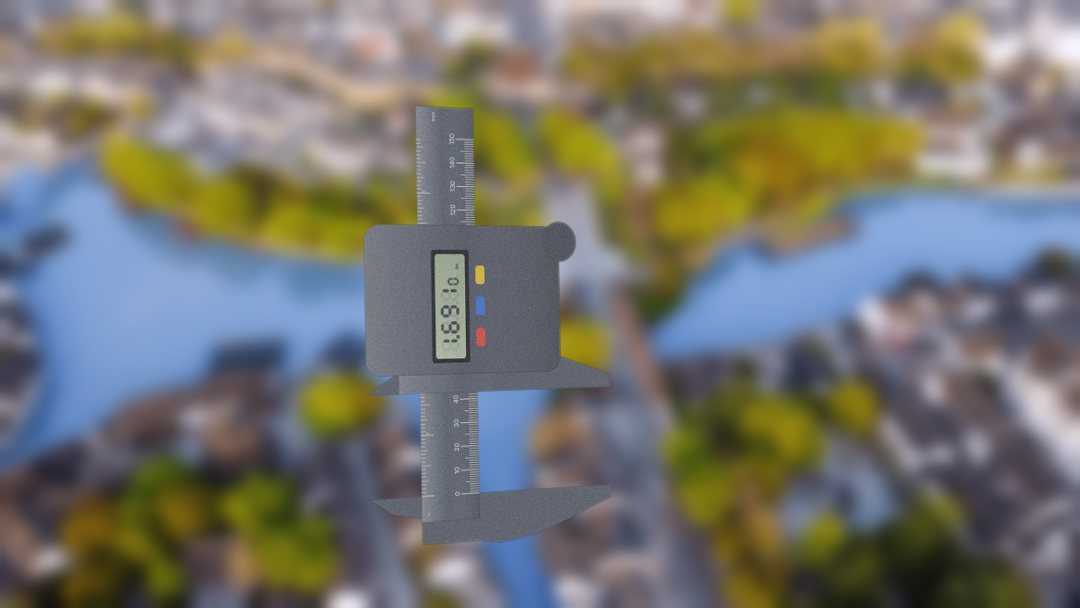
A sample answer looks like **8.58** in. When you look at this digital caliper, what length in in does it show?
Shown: **1.6910** in
